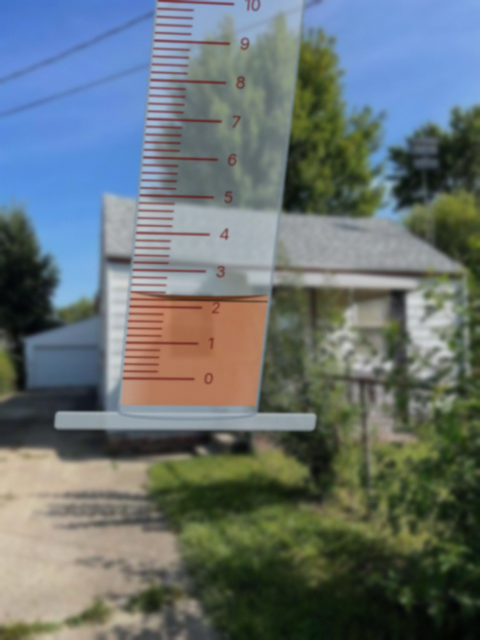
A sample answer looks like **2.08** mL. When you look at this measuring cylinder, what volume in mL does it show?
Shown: **2.2** mL
